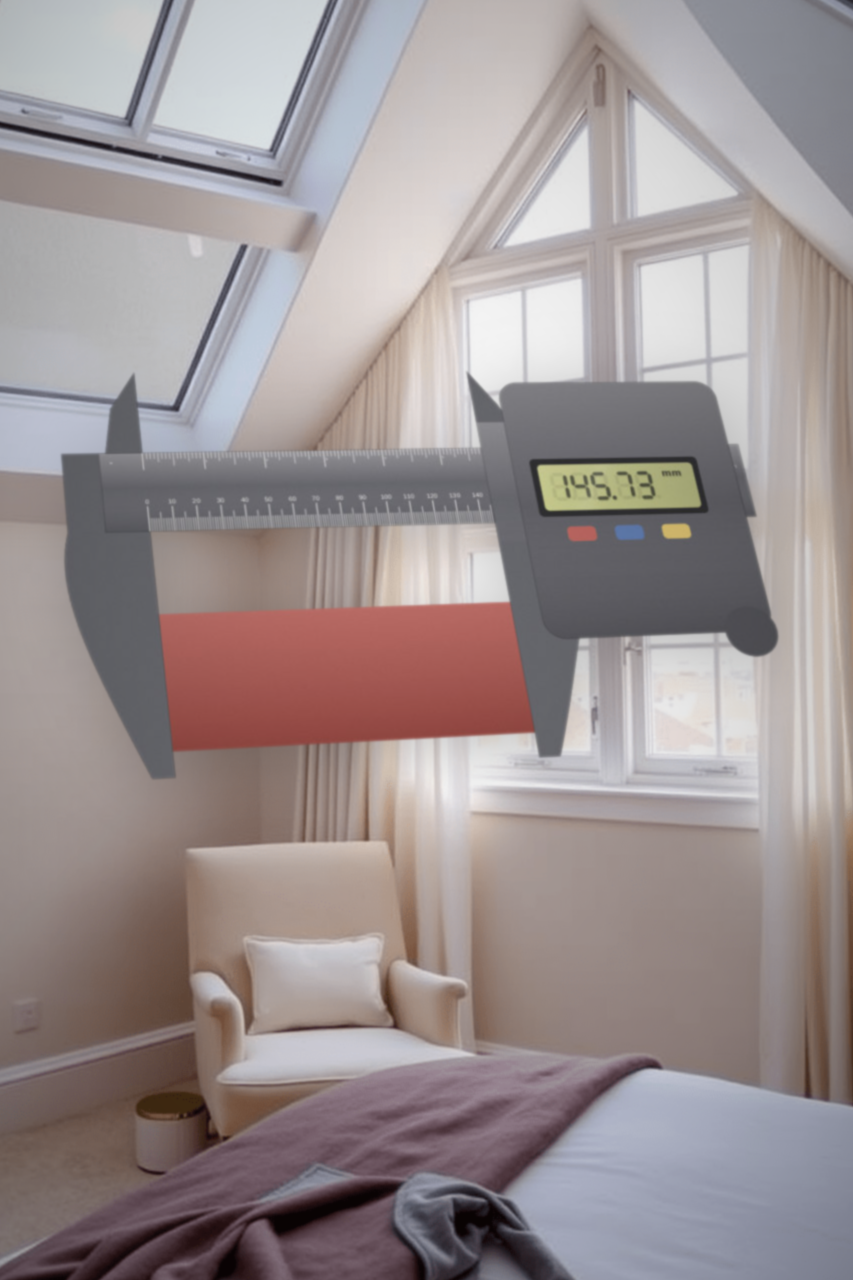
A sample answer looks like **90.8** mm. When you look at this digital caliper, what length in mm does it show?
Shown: **145.73** mm
